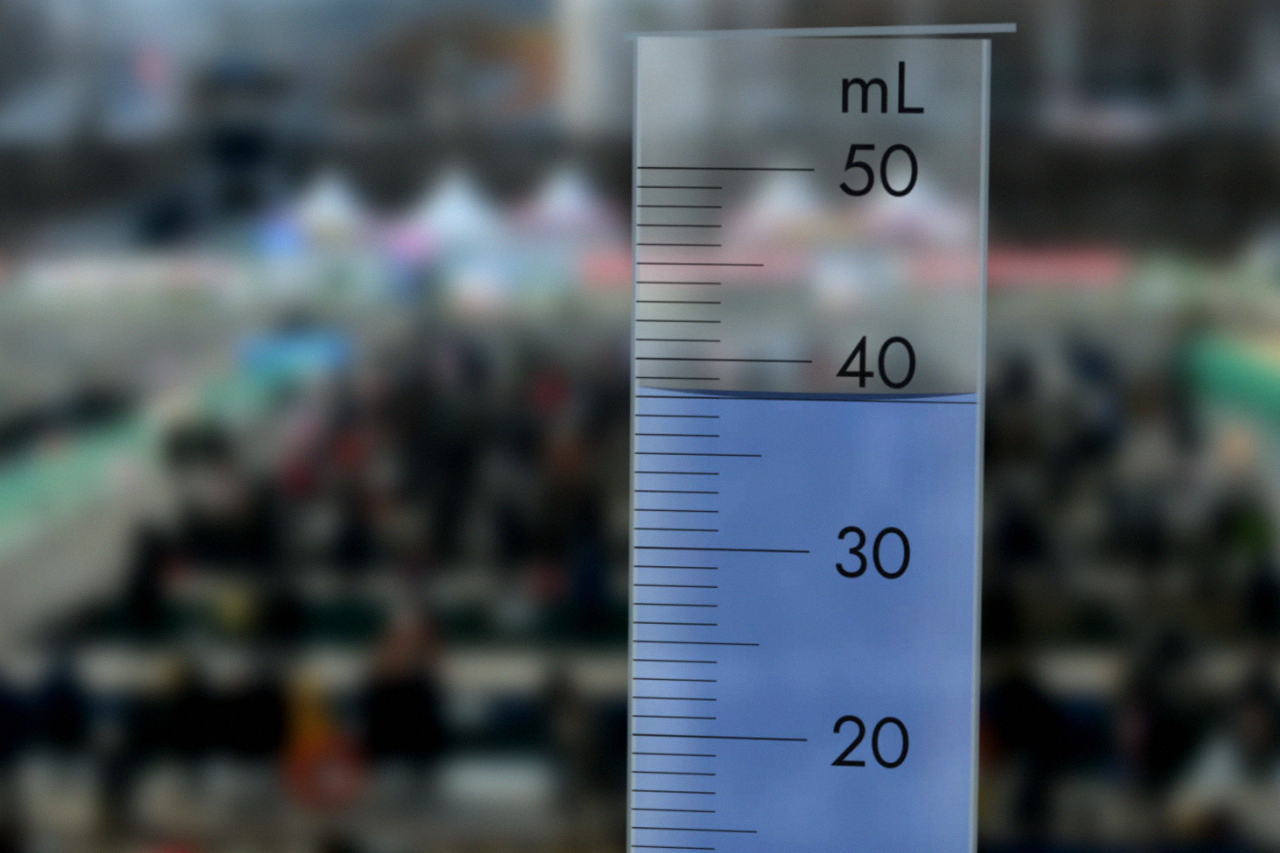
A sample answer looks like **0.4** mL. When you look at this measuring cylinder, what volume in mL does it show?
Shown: **38** mL
